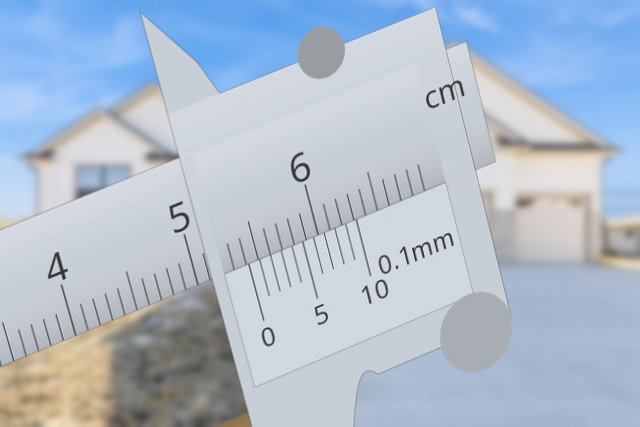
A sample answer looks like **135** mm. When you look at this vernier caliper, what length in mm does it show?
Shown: **54.2** mm
